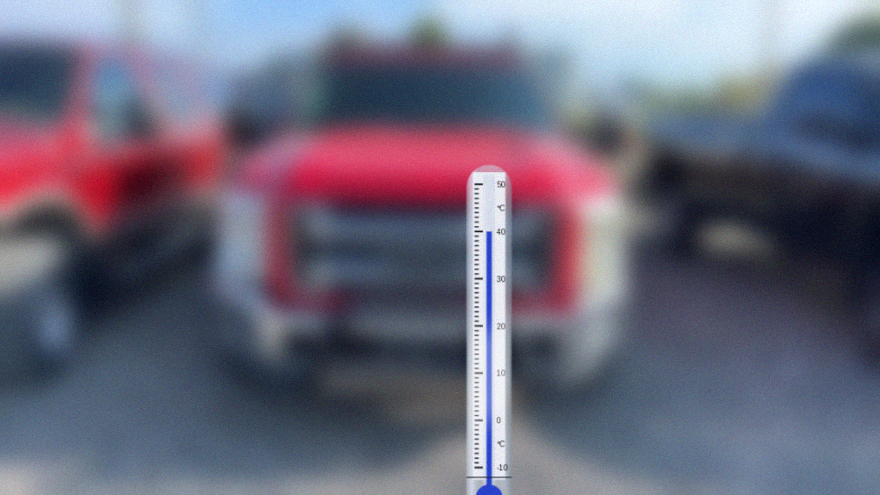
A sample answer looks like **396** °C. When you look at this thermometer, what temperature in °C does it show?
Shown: **40** °C
